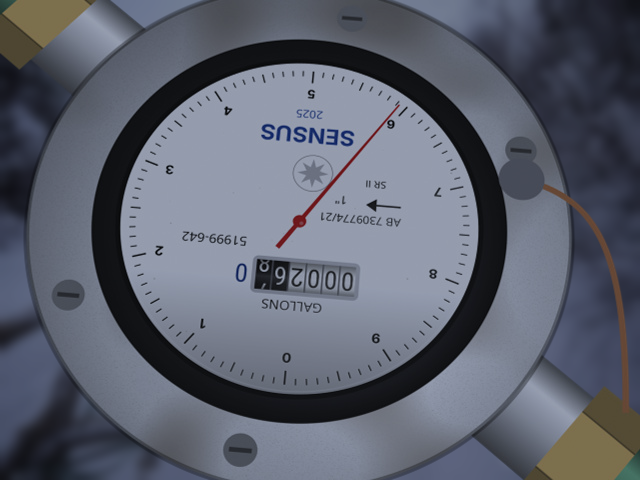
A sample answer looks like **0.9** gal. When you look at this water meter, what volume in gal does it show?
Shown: **2675.9** gal
